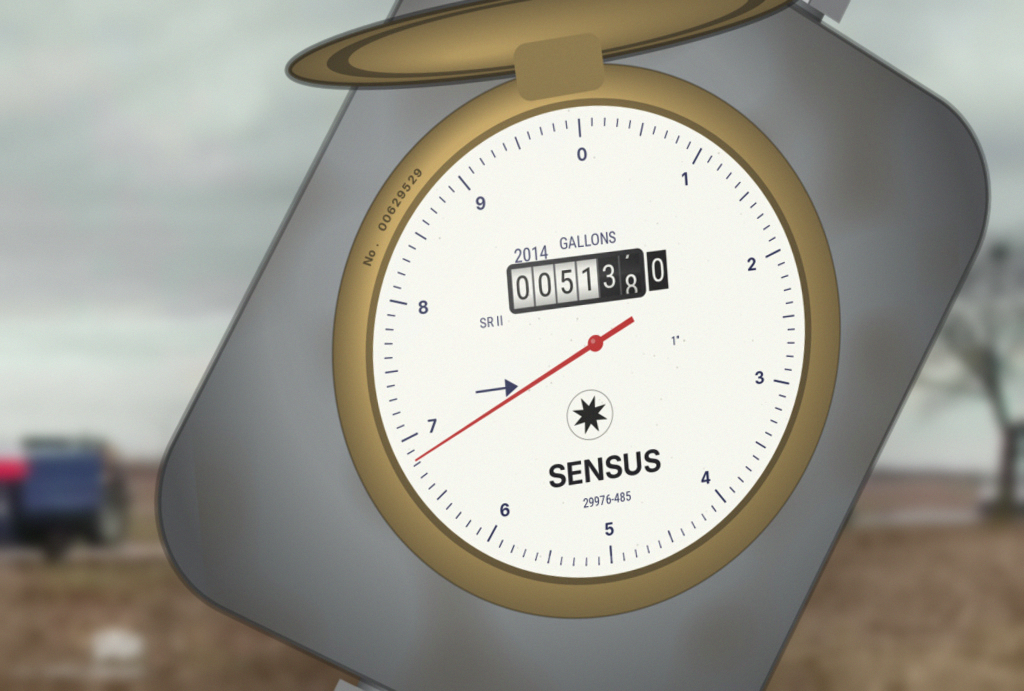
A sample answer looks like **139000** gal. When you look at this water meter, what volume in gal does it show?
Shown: **51376.8** gal
